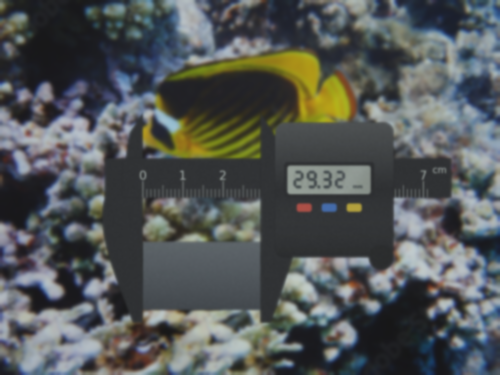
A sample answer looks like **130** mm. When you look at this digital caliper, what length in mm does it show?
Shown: **29.32** mm
